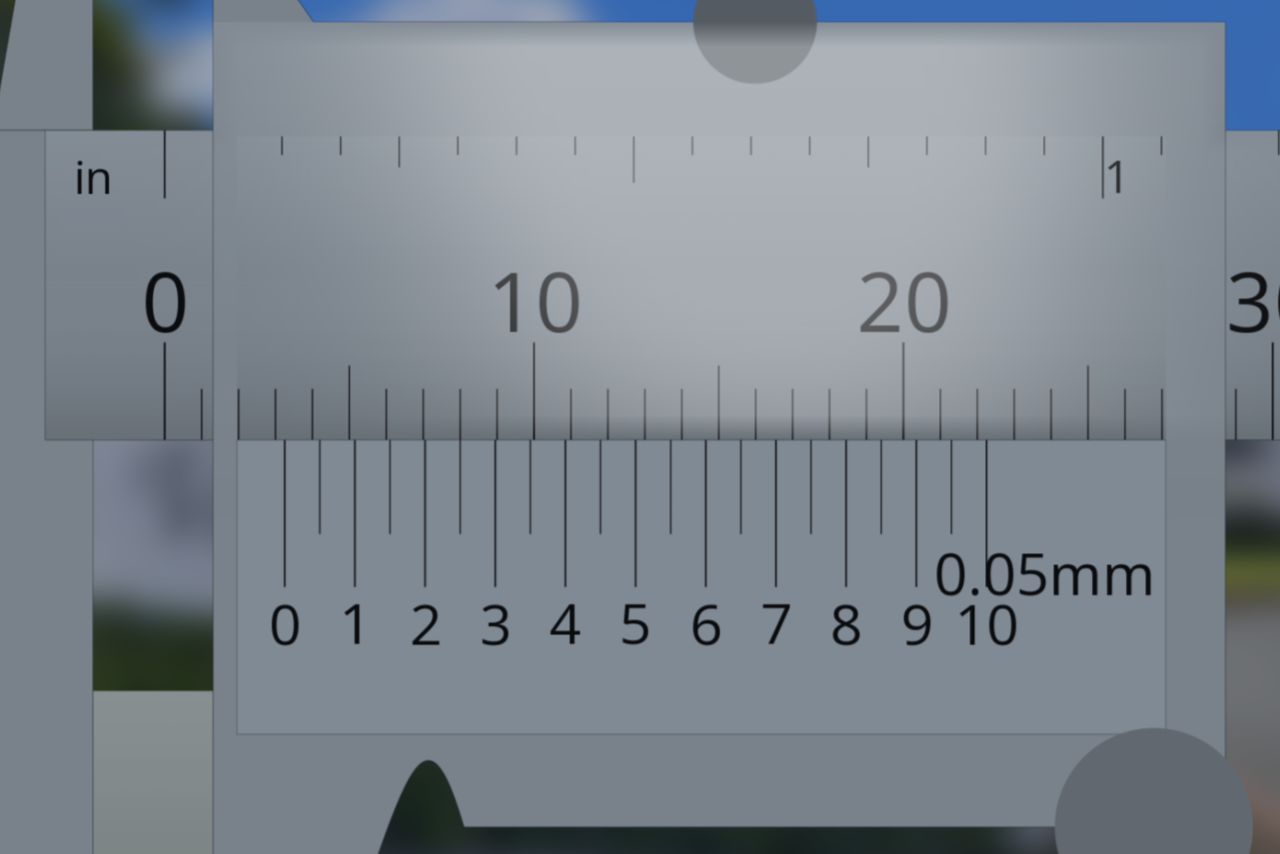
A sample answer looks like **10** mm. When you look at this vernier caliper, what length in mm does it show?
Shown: **3.25** mm
